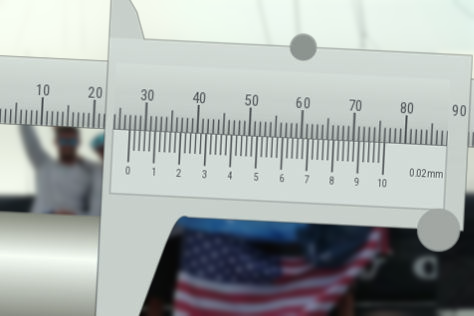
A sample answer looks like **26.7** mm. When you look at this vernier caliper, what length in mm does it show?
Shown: **27.0** mm
